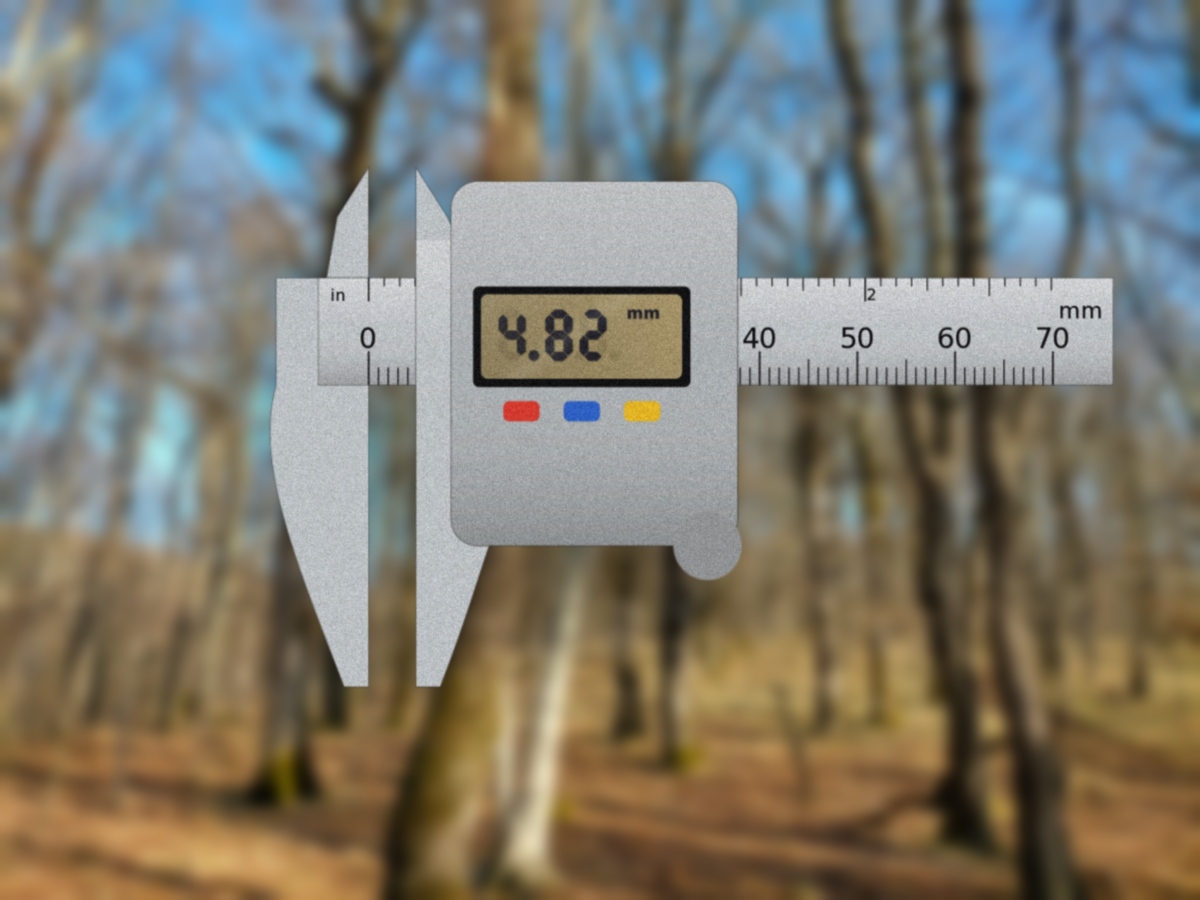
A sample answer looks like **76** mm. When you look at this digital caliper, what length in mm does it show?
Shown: **4.82** mm
